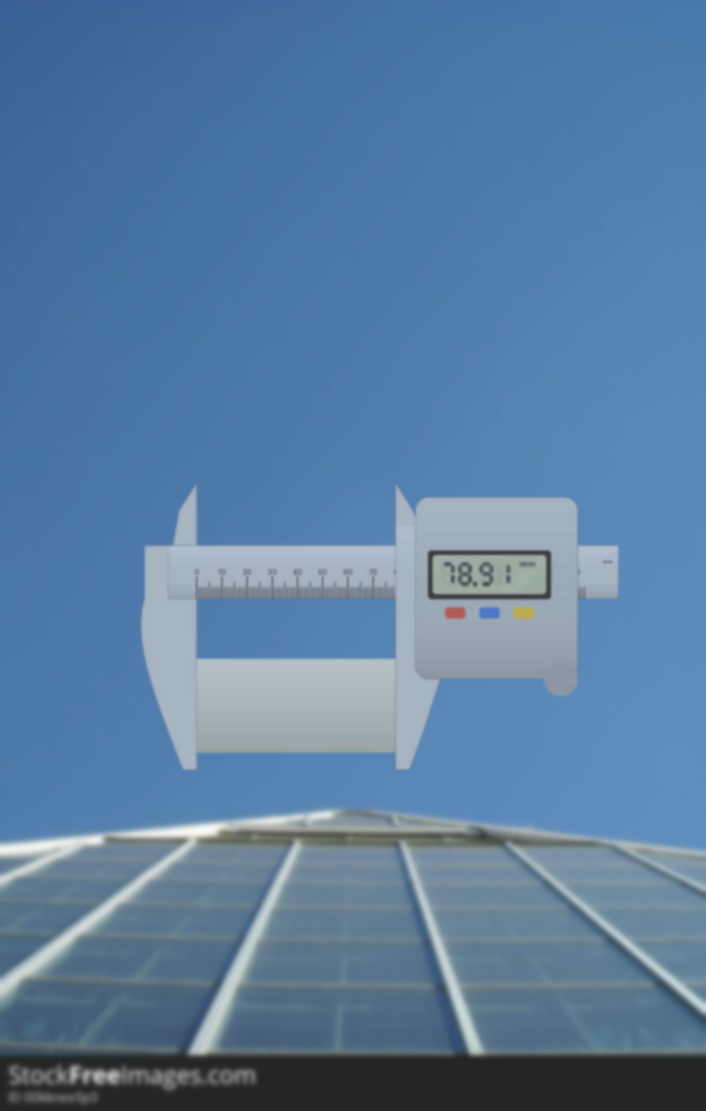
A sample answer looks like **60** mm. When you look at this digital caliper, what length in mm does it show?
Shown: **78.91** mm
